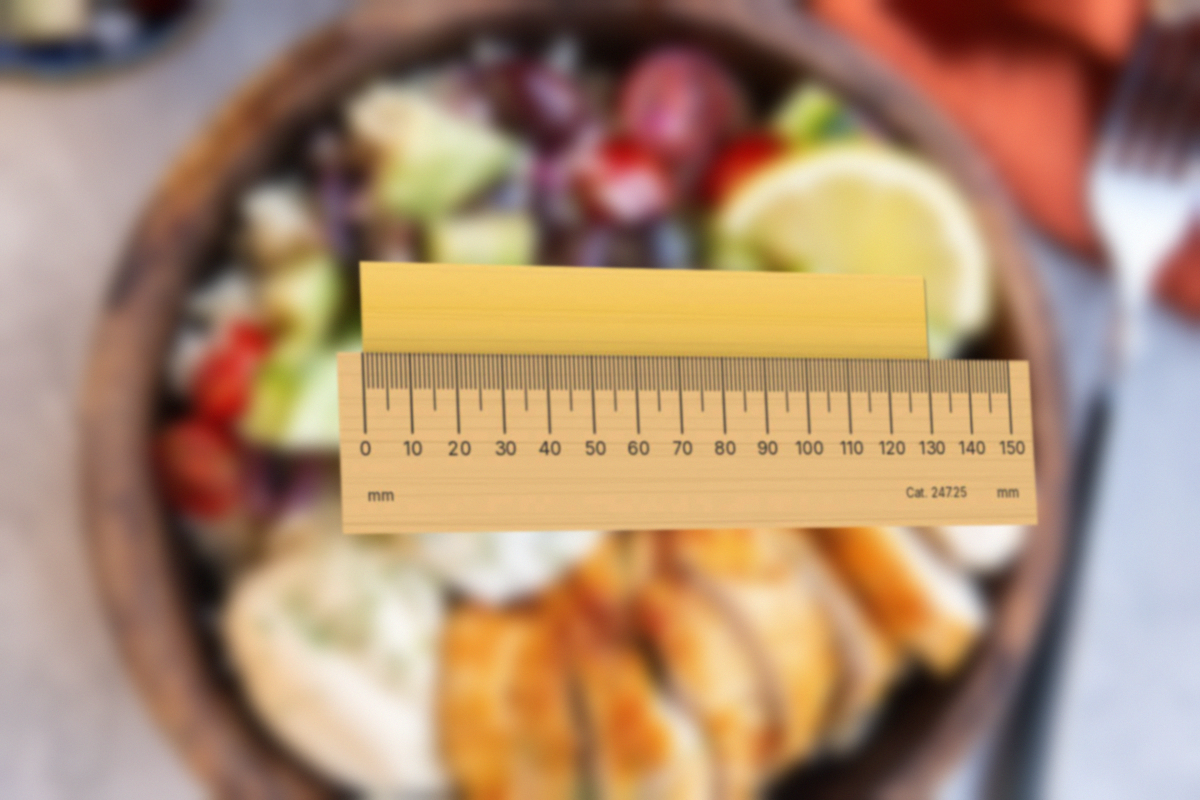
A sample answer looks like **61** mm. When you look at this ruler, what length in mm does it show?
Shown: **130** mm
